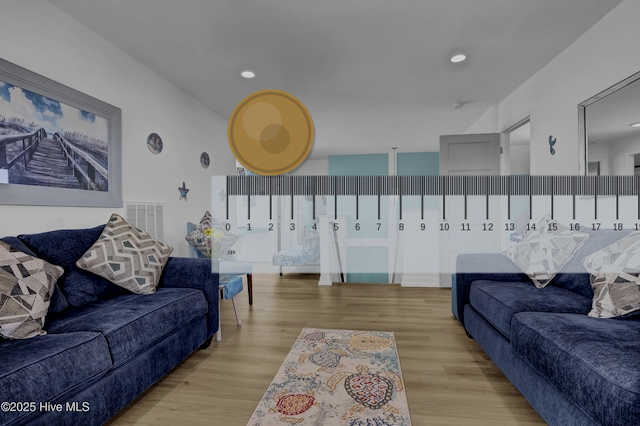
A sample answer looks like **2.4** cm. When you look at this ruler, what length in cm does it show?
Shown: **4** cm
